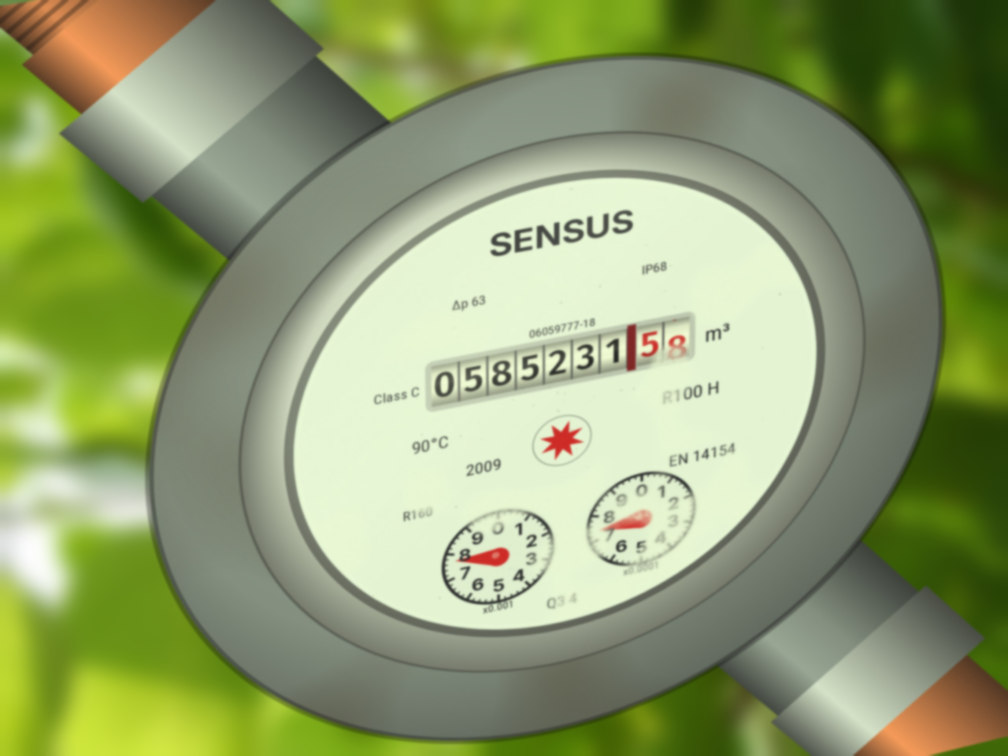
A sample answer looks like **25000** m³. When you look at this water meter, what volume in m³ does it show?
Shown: **585231.5777** m³
